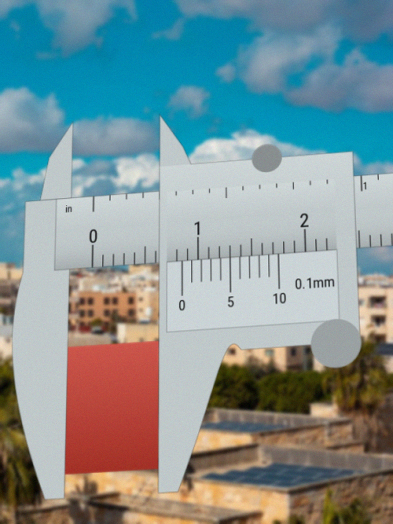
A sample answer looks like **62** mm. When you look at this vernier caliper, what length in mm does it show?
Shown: **8.5** mm
